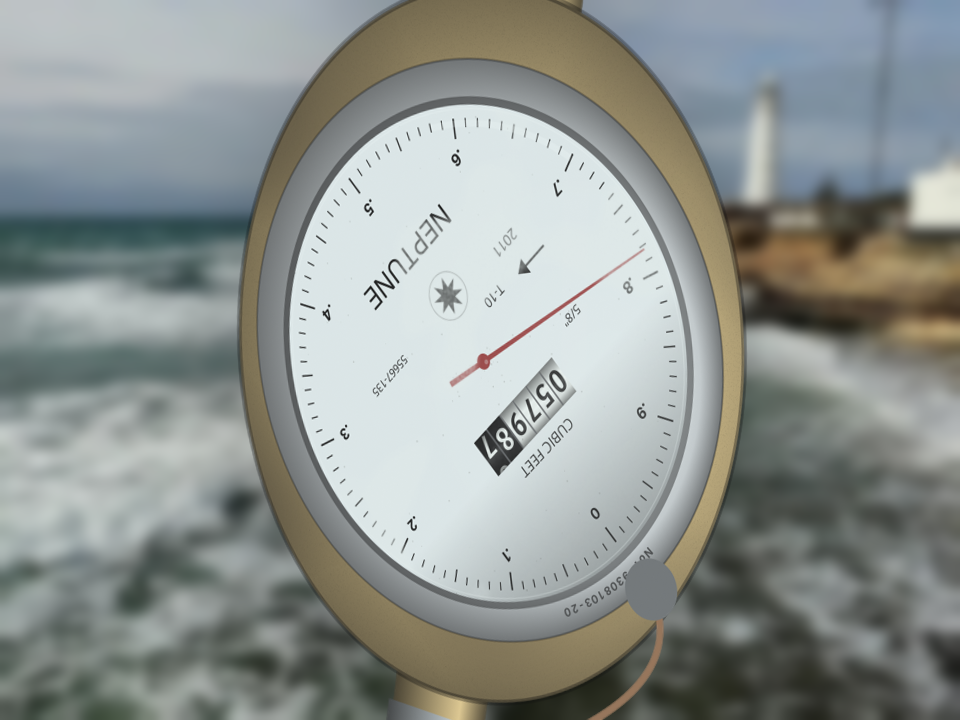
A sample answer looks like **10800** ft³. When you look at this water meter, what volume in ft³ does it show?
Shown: **57986.78** ft³
